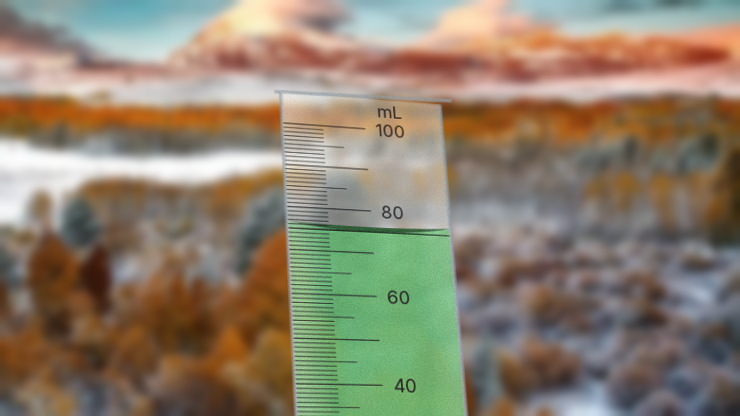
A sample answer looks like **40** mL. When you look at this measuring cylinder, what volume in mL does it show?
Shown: **75** mL
